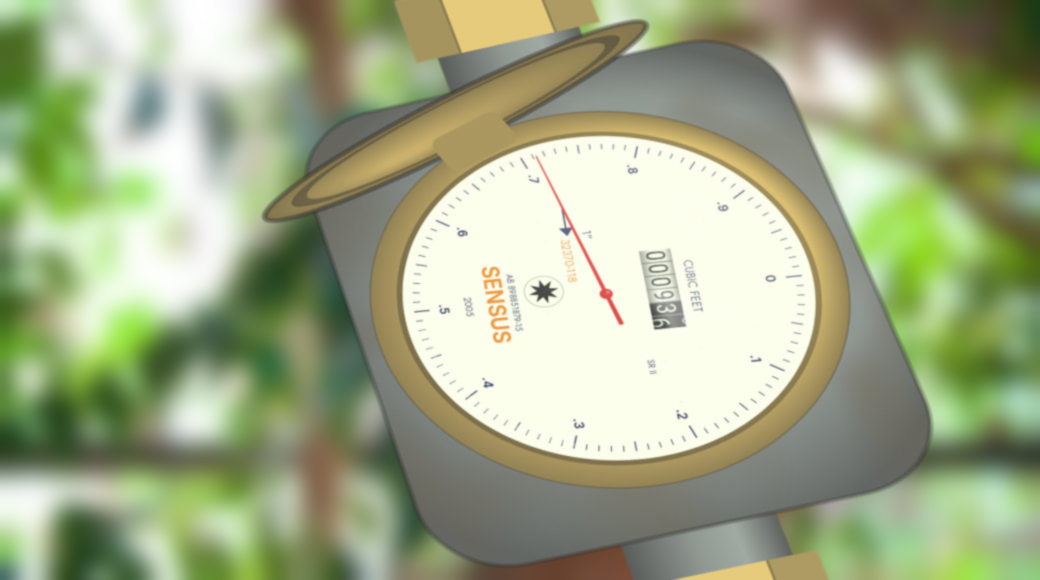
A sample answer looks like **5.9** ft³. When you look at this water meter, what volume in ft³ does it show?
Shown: **935.71** ft³
